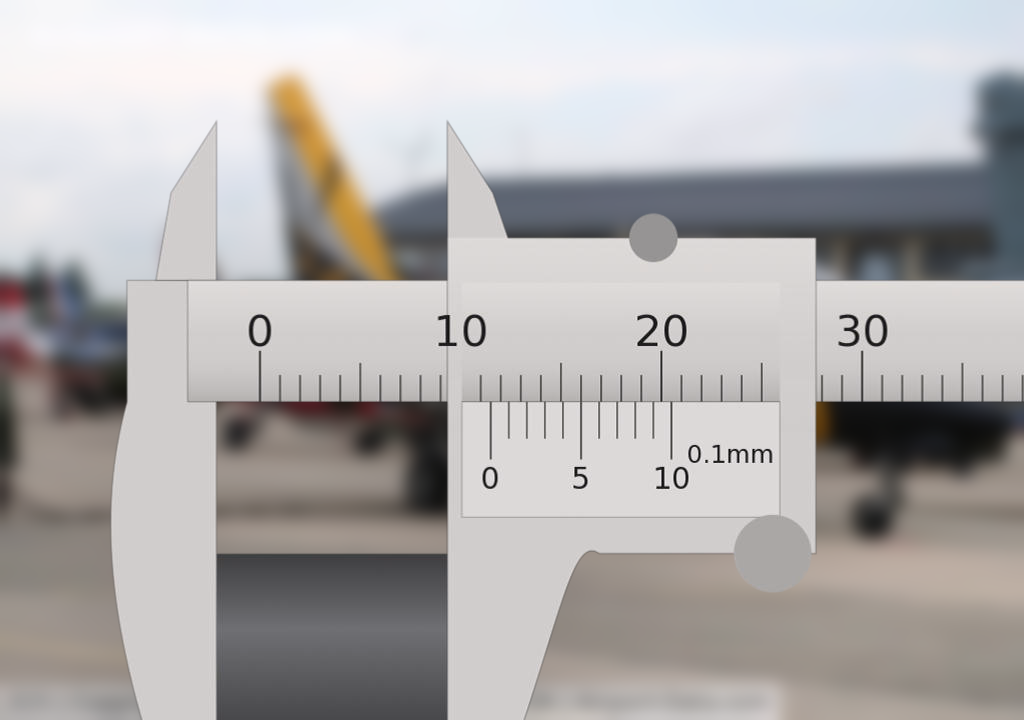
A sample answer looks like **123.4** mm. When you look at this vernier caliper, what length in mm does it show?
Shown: **11.5** mm
